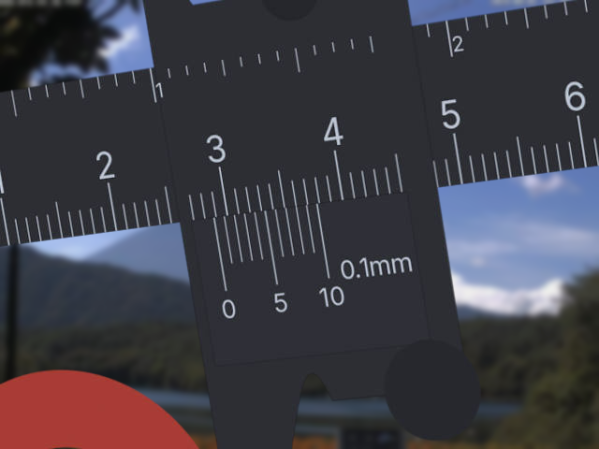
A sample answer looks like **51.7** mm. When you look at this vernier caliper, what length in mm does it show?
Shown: **28.8** mm
